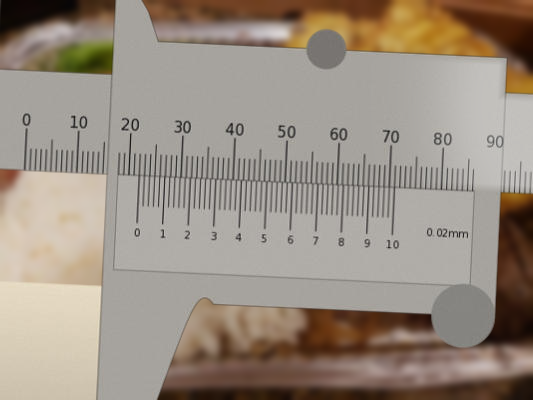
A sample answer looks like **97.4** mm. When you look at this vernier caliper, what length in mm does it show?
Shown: **22.0** mm
